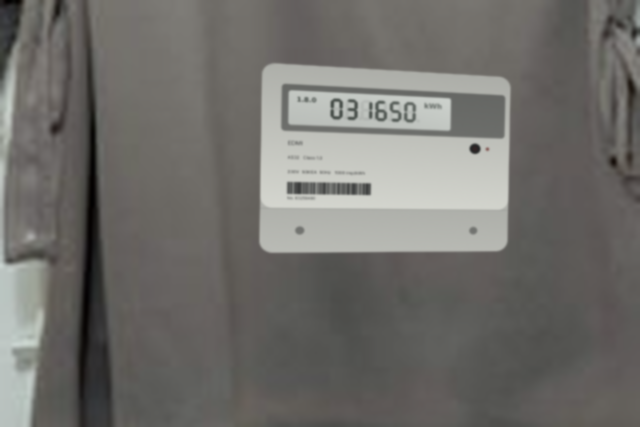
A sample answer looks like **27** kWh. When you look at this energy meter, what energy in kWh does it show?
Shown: **31650** kWh
